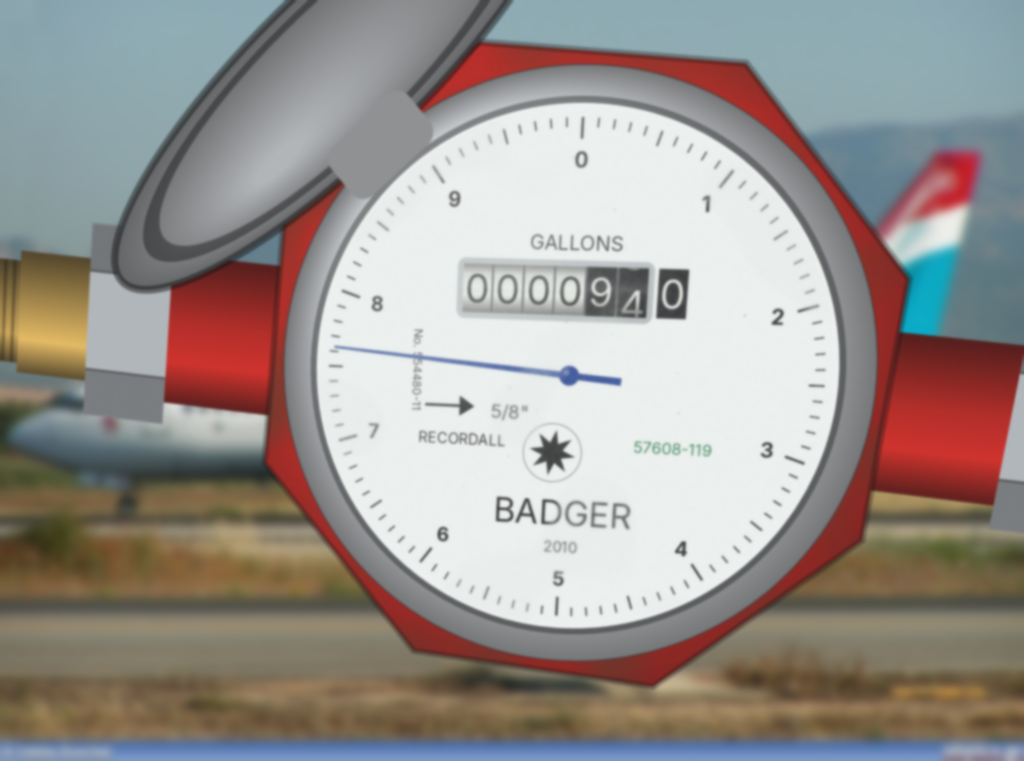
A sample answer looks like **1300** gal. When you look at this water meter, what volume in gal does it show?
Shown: **937.6** gal
